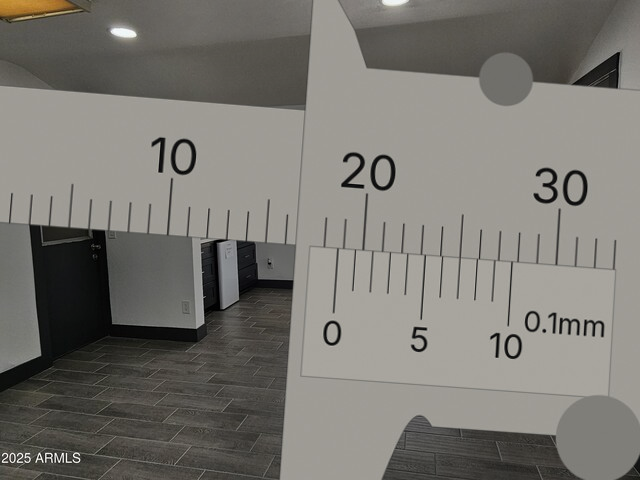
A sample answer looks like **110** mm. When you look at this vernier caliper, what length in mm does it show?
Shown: **18.7** mm
